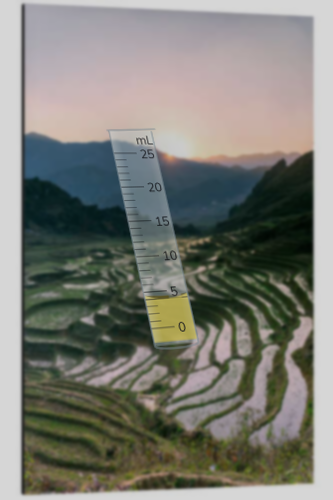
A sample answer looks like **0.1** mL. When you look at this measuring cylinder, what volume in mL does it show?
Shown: **4** mL
